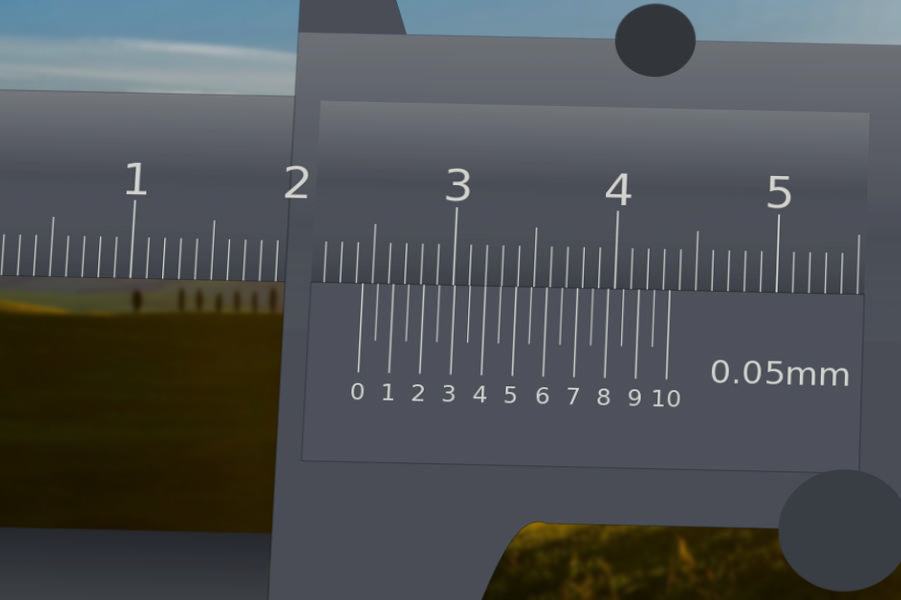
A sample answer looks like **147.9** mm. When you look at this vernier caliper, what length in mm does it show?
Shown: **24.4** mm
